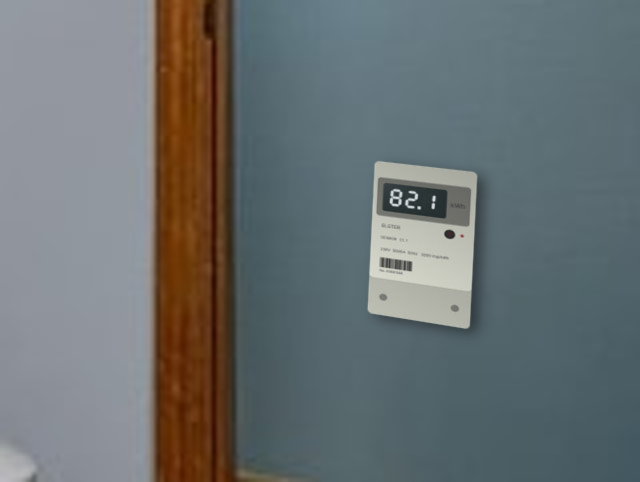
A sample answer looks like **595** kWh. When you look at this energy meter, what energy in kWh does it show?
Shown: **82.1** kWh
